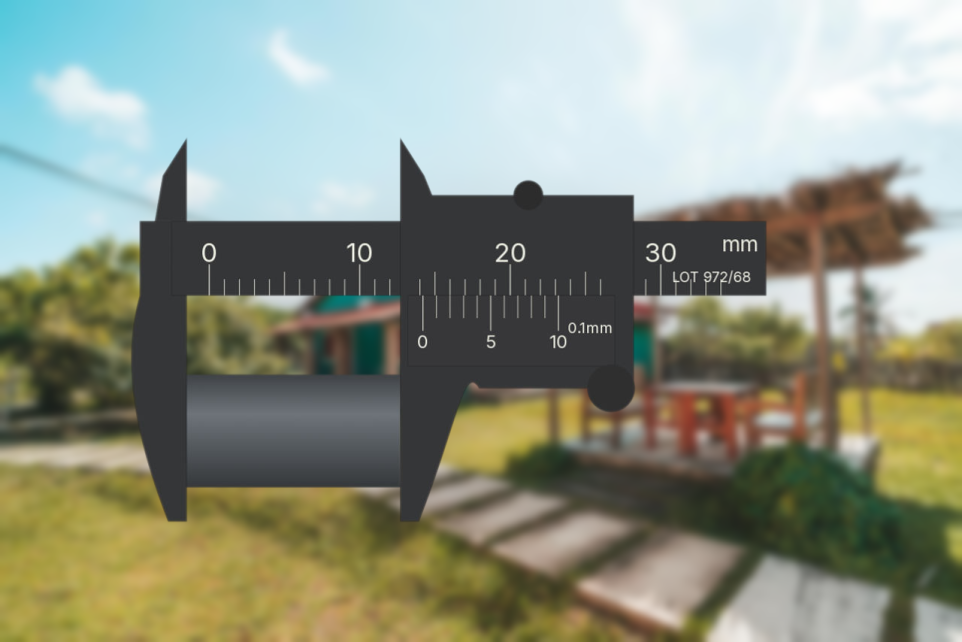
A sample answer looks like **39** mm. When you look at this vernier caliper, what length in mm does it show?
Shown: **14.2** mm
